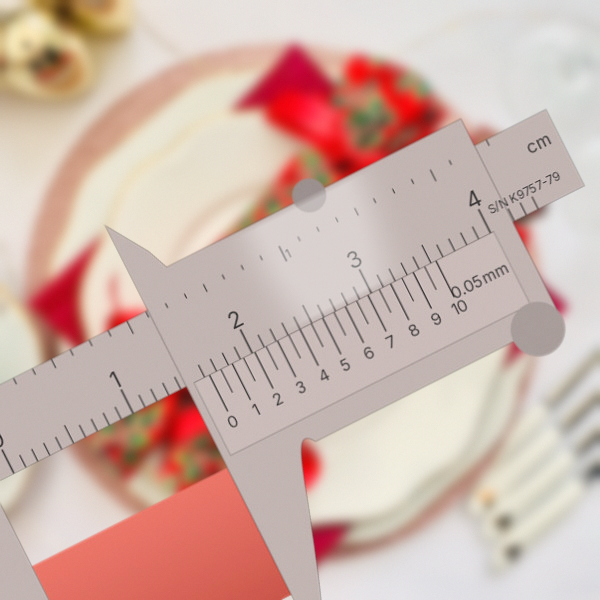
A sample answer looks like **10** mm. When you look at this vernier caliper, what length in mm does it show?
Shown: **16.4** mm
